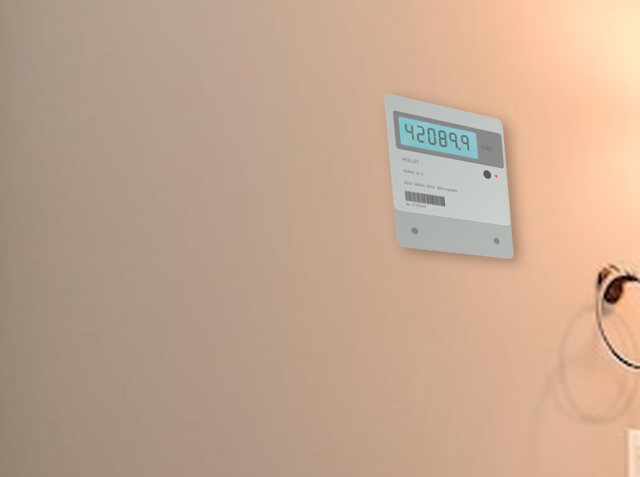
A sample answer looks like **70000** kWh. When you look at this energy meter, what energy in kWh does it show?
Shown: **42089.9** kWh
